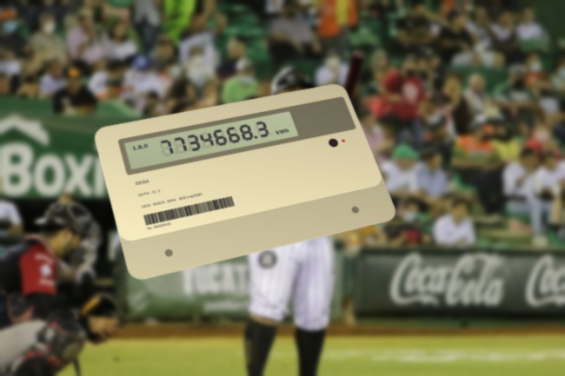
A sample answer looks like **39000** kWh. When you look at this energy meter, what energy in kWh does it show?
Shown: **7734668.3** kWh
